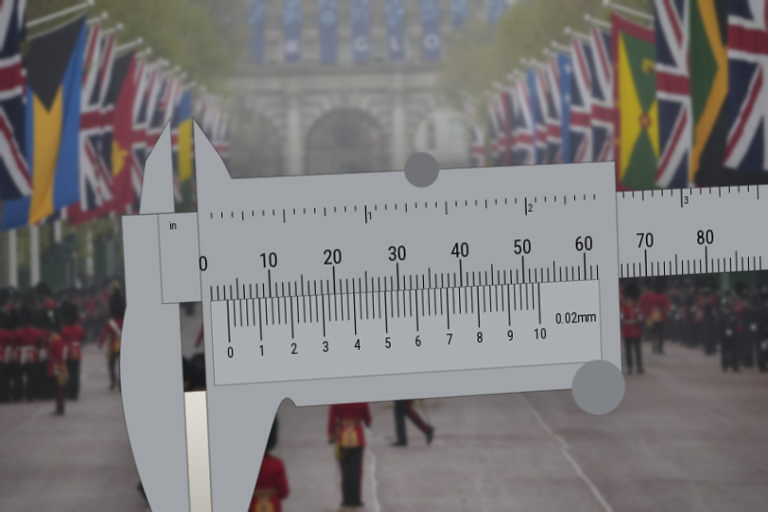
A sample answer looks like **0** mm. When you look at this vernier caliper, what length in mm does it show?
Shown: **3.4** mm
